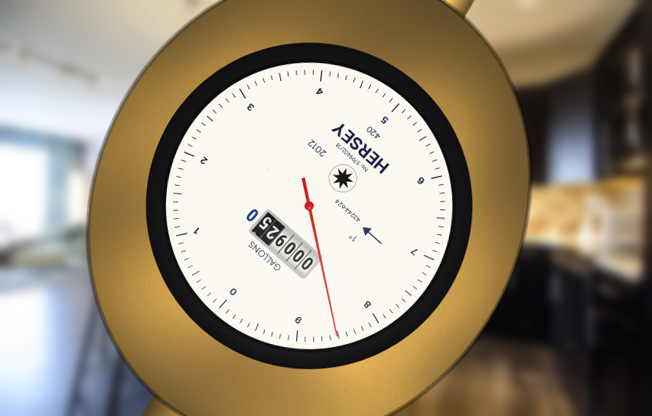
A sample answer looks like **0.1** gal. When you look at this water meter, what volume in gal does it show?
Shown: **9248.5** gal
